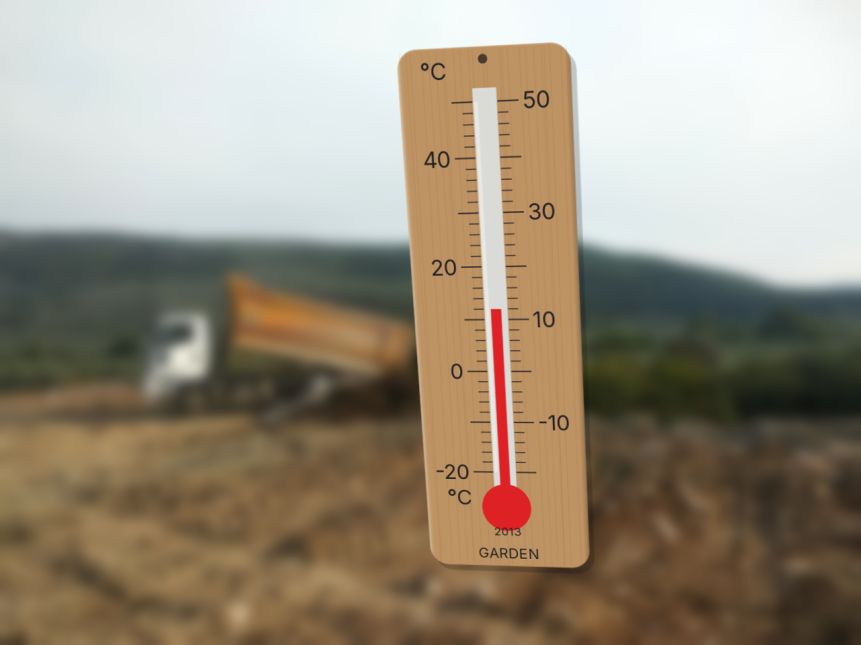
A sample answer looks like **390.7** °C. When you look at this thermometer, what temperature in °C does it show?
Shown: **12** °C
